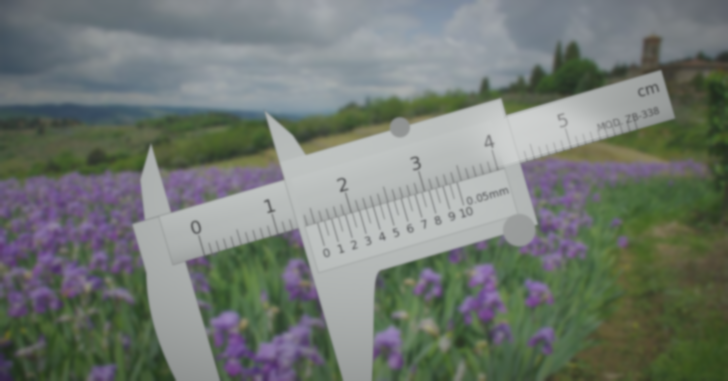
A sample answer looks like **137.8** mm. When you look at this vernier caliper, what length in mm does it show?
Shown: **15.4** mm
